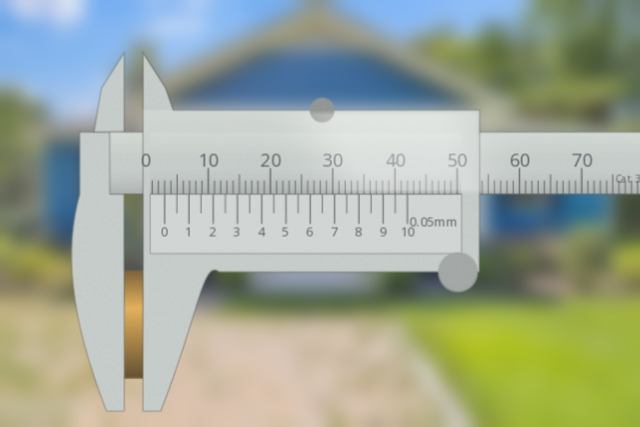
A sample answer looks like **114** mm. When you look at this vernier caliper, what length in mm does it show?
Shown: **3.0** mm
